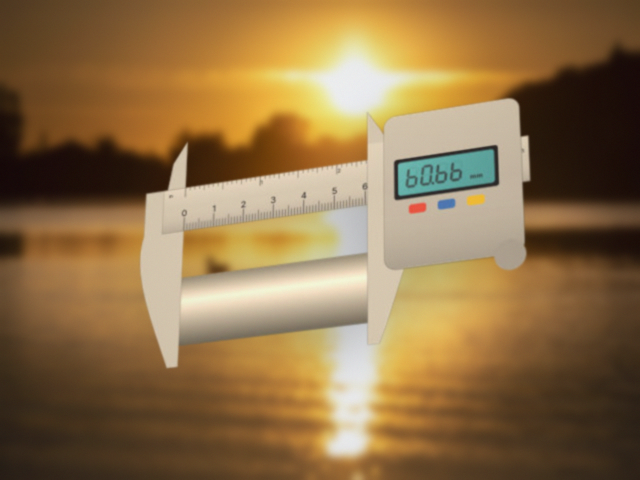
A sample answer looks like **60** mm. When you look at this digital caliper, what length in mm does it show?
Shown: **60.66** mm
